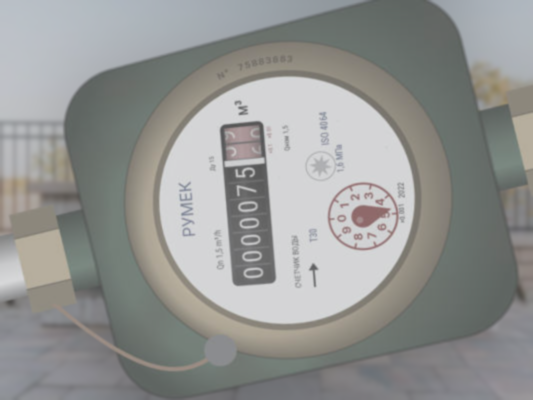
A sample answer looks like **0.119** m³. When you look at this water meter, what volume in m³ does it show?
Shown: **75.594** m³
